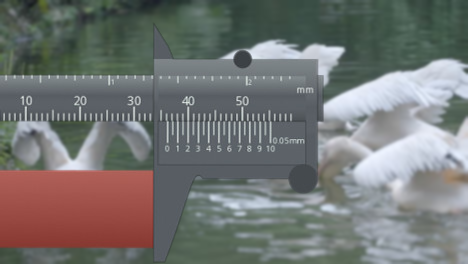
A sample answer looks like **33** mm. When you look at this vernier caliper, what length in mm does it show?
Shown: **36.2** mm
